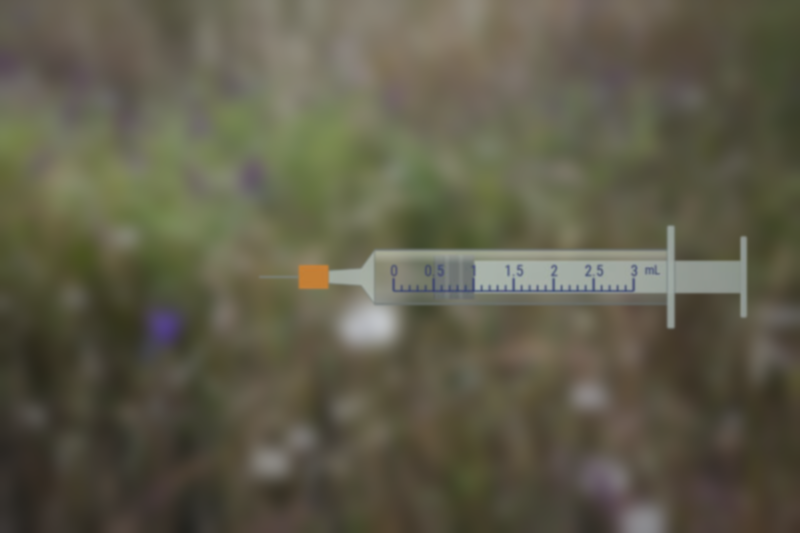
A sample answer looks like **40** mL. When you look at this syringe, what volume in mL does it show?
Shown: **0.5** mL
